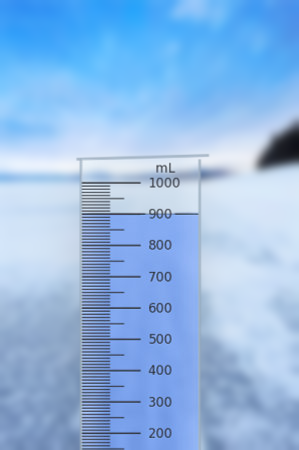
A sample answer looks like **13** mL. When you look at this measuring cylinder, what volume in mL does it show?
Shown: **900** mL
